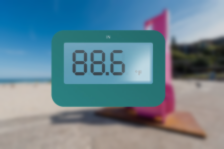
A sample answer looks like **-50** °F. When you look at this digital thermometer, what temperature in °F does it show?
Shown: **88.6** °F
